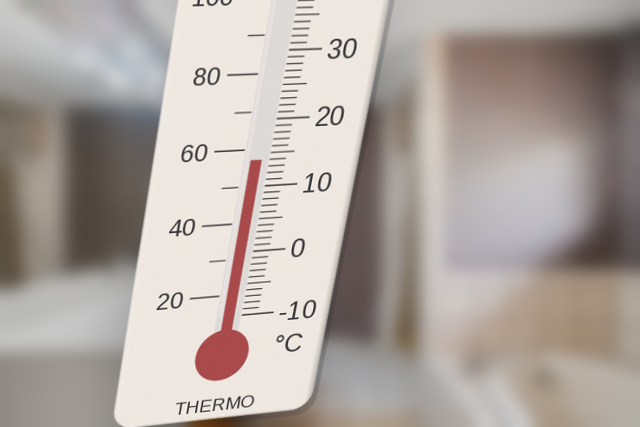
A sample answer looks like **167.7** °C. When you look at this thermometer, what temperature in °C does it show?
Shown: **14** °C
